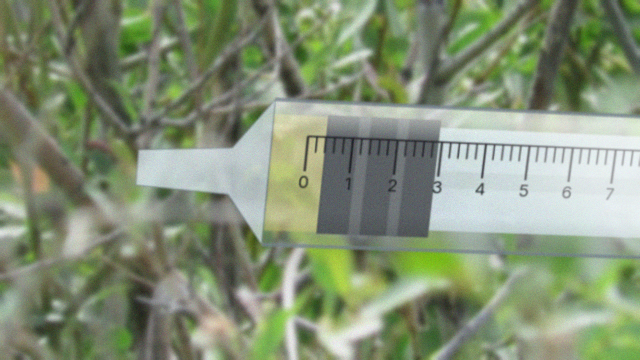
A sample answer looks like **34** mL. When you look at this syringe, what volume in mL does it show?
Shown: **0.4** mL
